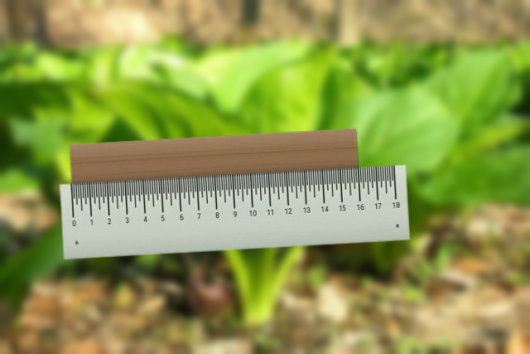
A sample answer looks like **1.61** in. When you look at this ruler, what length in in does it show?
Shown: **16** in
